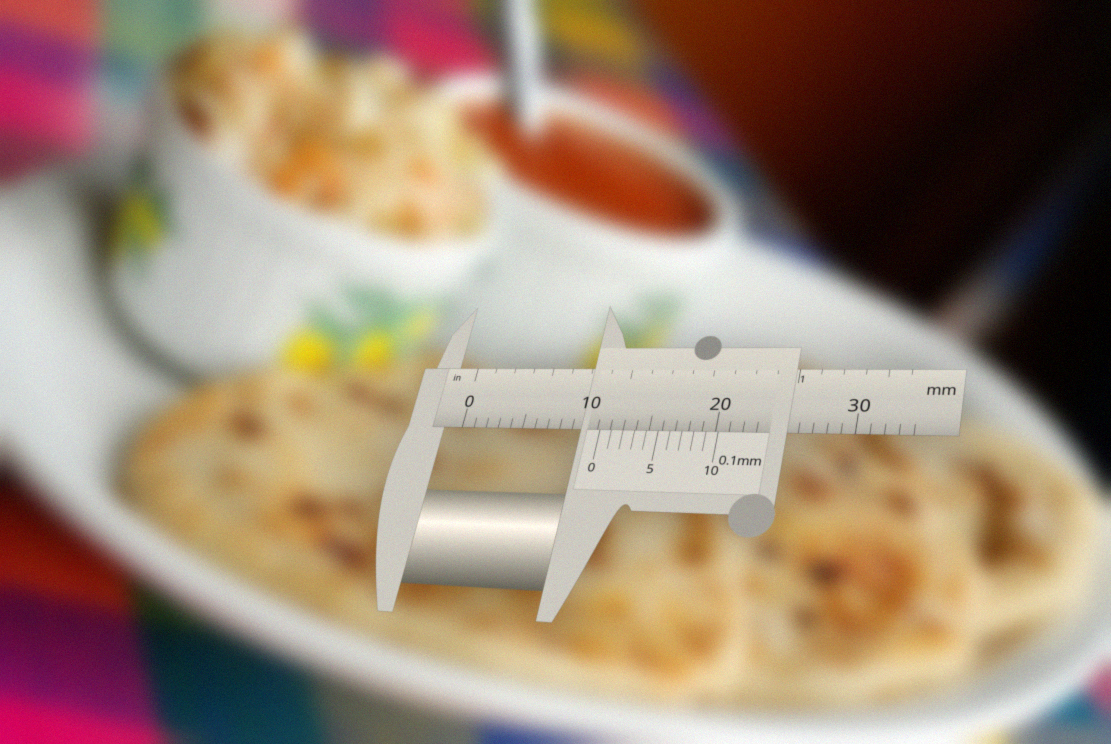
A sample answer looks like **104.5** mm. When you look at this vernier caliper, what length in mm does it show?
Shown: **11.2** mm
